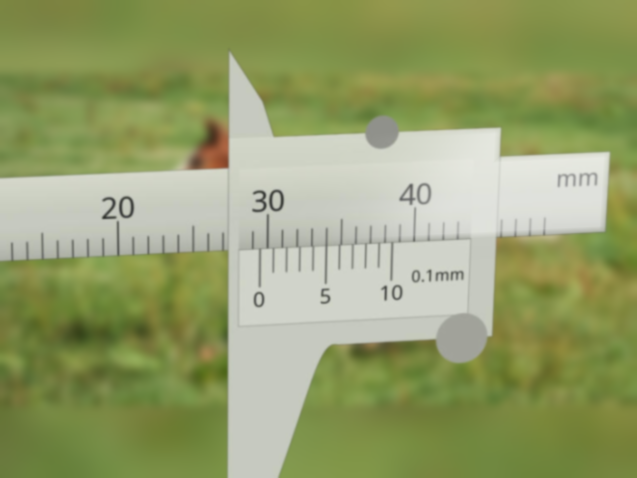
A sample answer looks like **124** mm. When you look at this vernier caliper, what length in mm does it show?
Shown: **29.5** mm
